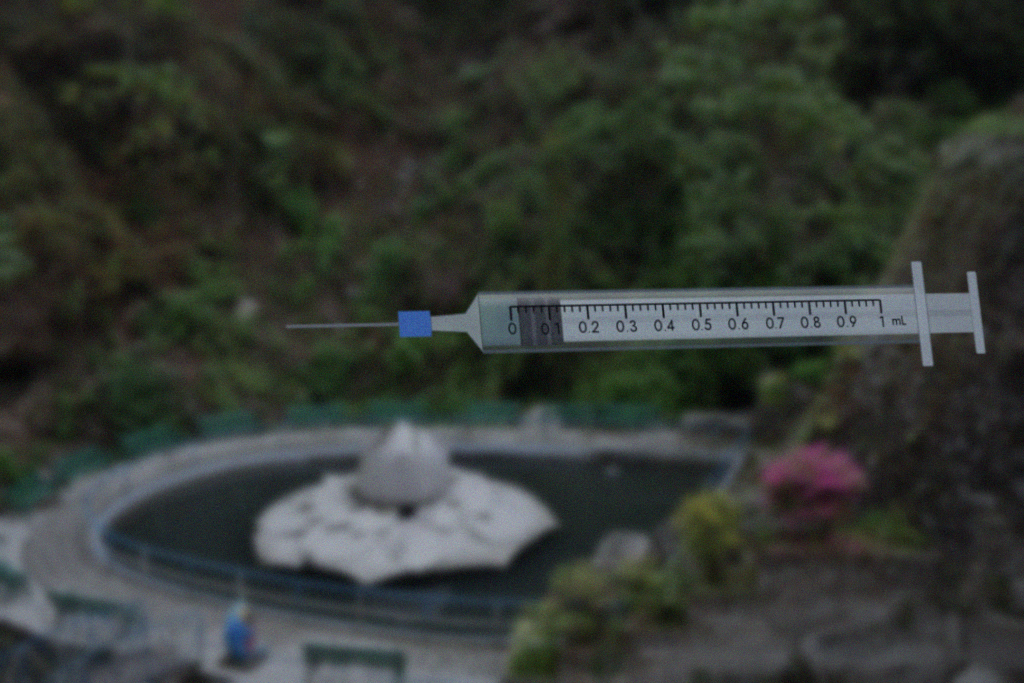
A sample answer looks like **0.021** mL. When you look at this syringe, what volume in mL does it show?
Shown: **0.02** mL
